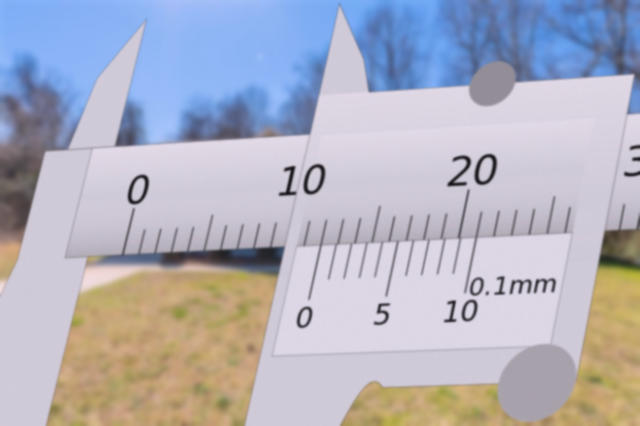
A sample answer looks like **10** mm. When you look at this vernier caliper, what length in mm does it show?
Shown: **12.0** mm
